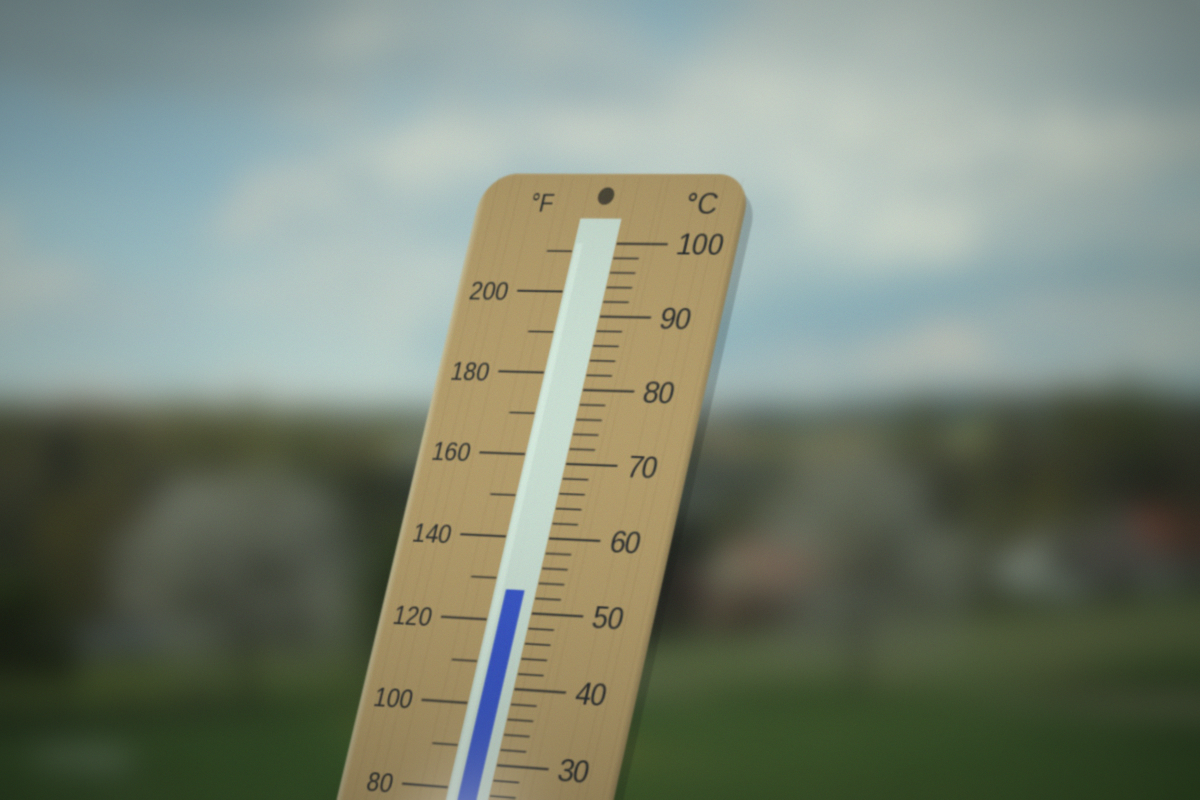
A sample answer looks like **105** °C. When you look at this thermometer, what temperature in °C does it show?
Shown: **53** °C
